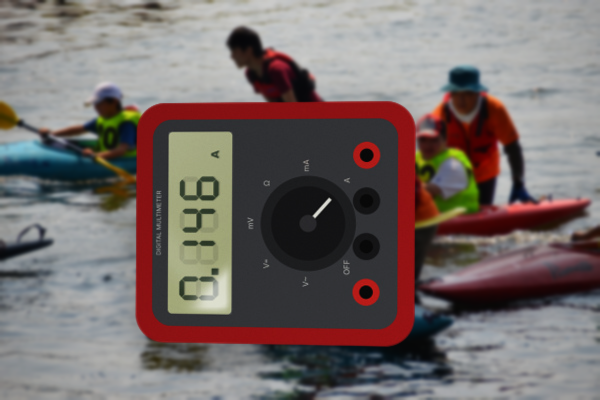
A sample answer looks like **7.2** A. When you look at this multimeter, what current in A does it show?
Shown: **0.146** A
